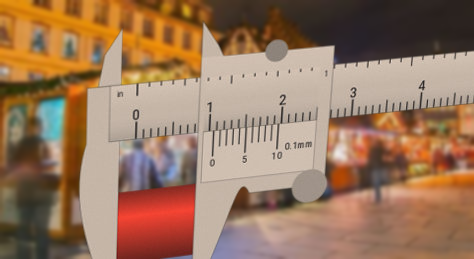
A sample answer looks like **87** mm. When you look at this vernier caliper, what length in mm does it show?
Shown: **10.6** mm
